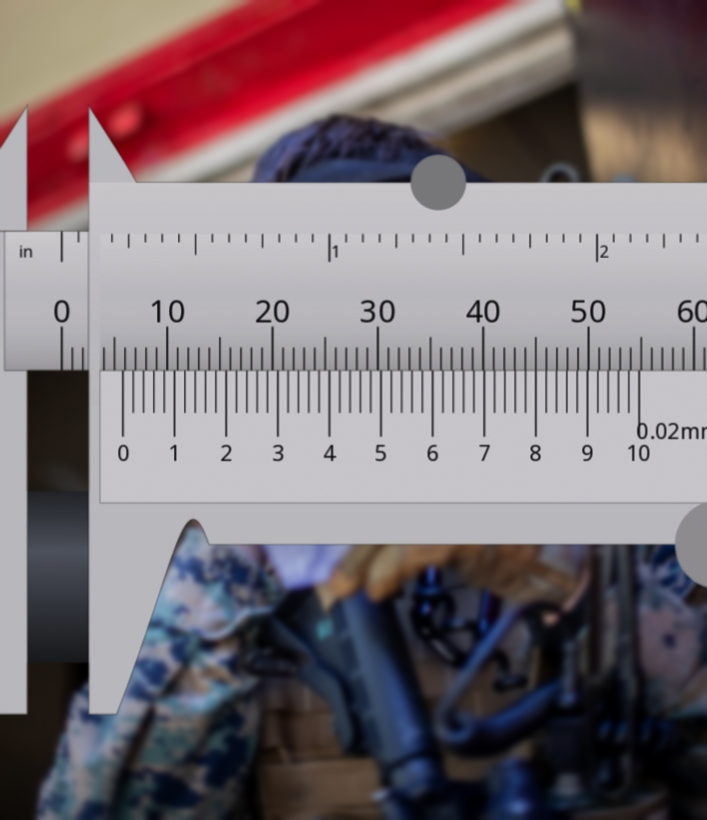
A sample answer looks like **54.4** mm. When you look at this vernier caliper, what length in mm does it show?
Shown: **5.8** mm
